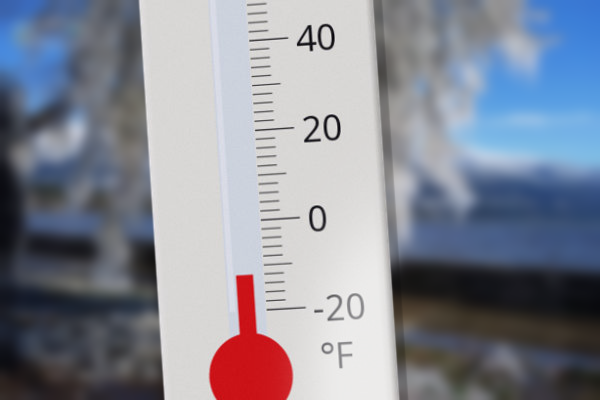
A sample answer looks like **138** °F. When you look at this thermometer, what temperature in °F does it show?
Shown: **-12** °F
